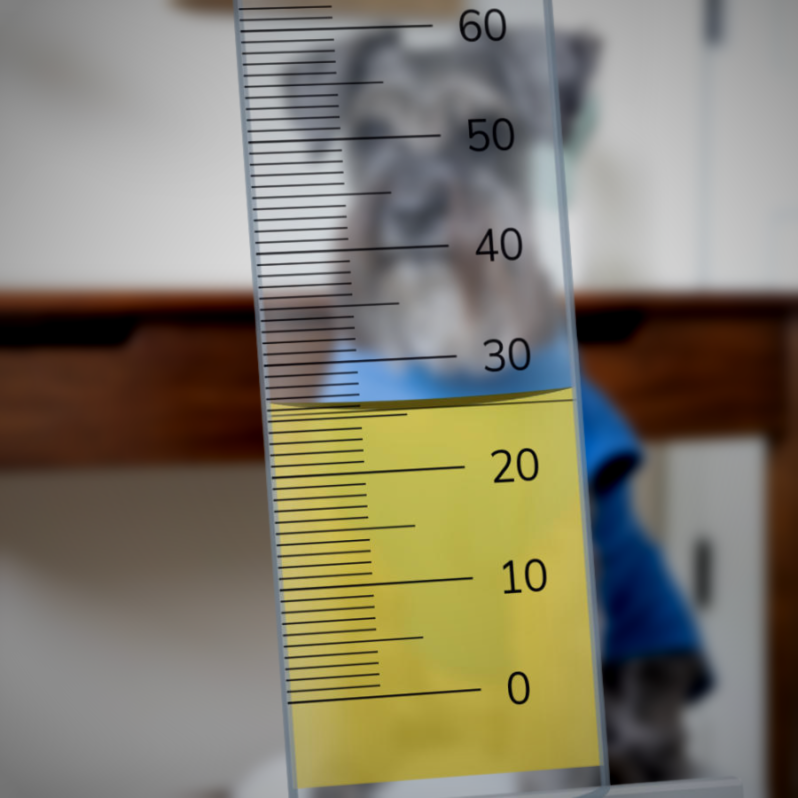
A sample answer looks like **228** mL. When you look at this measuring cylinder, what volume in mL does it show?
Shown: **25.5** mL
